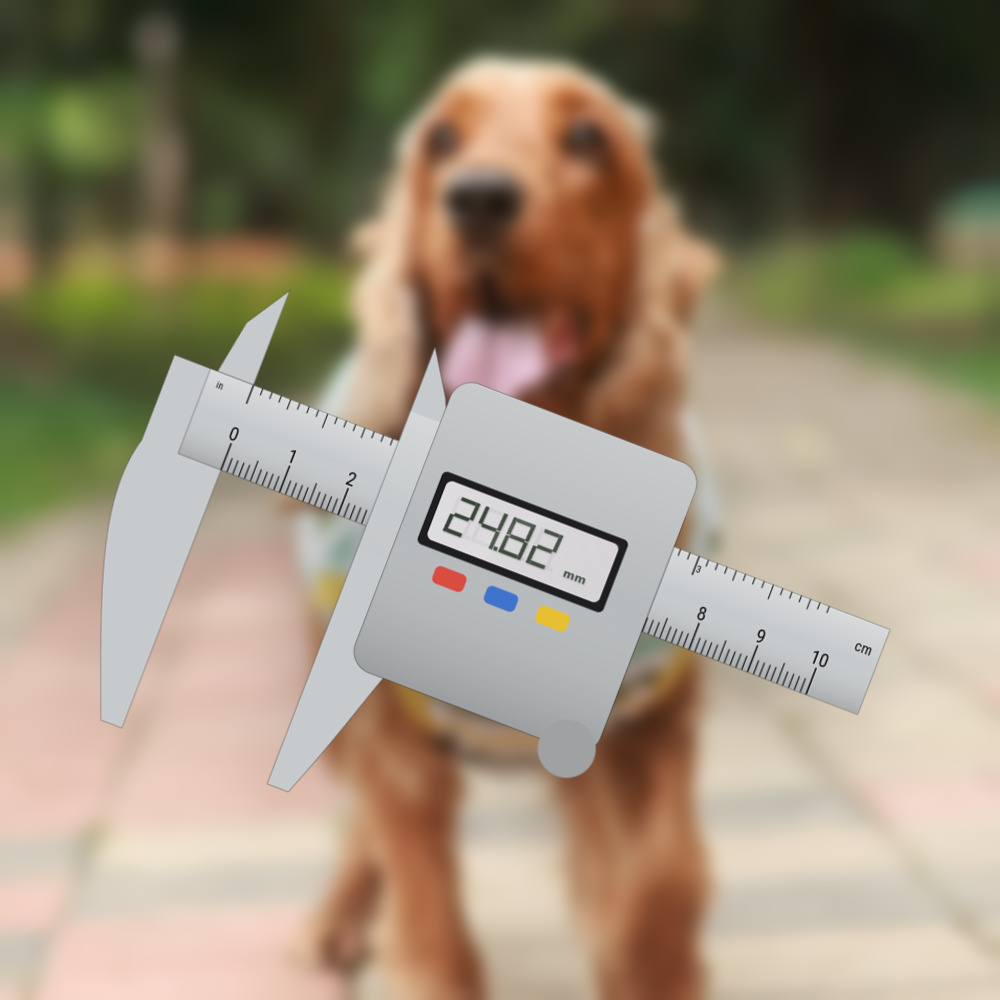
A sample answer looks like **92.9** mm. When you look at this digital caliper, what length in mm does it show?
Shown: **24.82** mm
